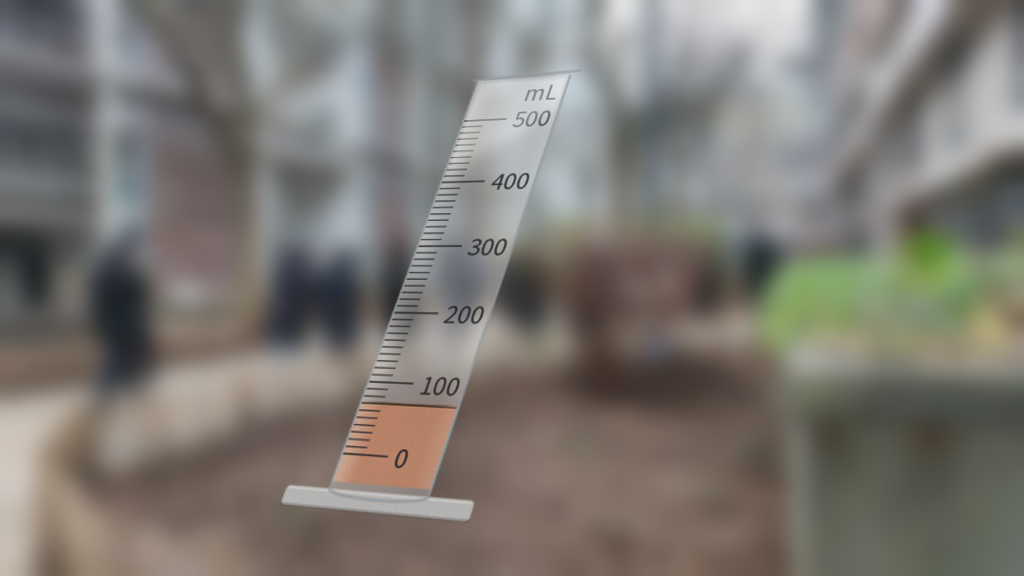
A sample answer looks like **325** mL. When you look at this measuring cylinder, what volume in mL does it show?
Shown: **70** mL
